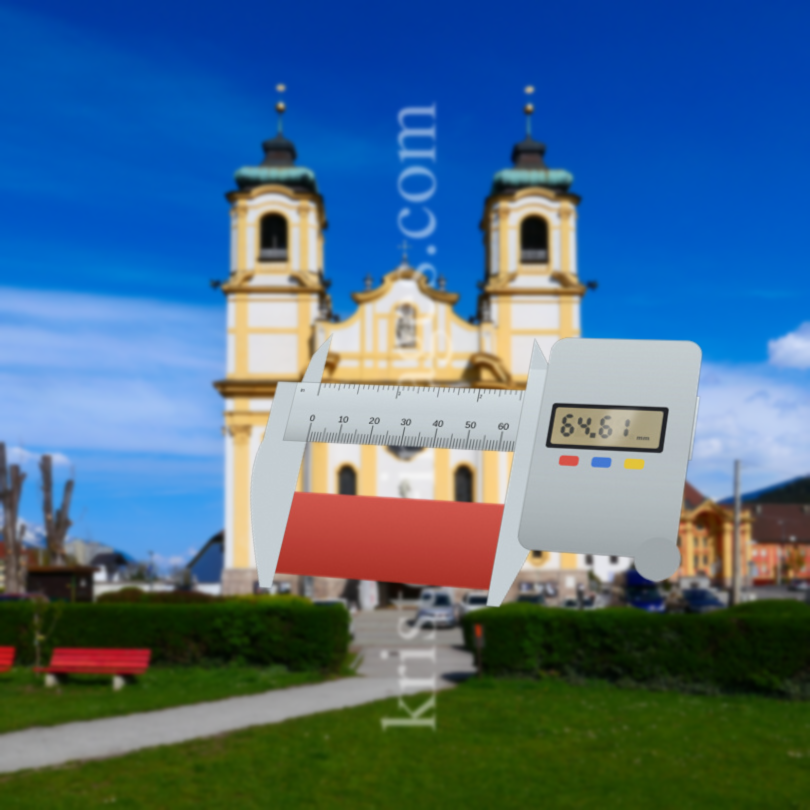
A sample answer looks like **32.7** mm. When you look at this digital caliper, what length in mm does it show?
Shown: **64.61** mm
